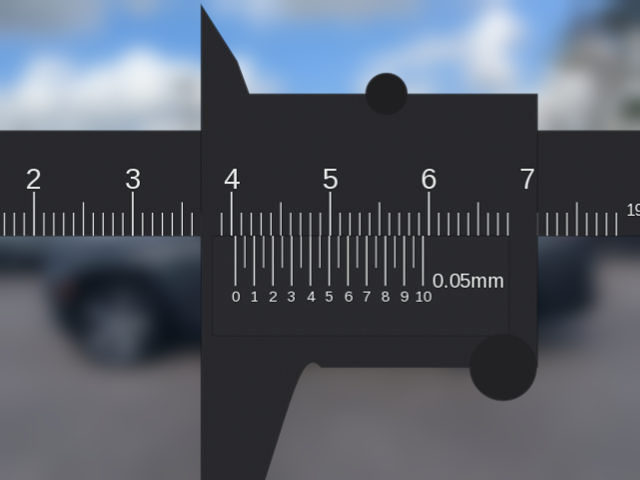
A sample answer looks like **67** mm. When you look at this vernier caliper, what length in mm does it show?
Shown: **40.4** mm
